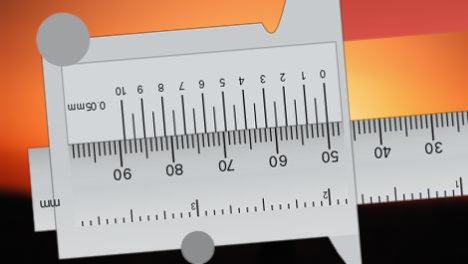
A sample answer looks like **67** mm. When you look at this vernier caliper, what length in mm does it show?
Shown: **50.0** mm
